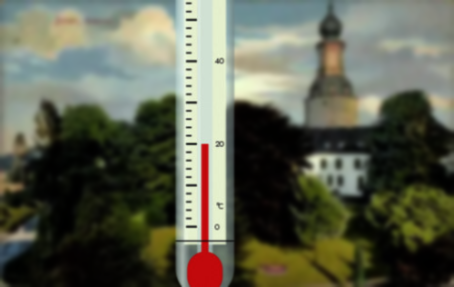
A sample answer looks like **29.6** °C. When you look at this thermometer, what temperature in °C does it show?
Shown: **20** °C
